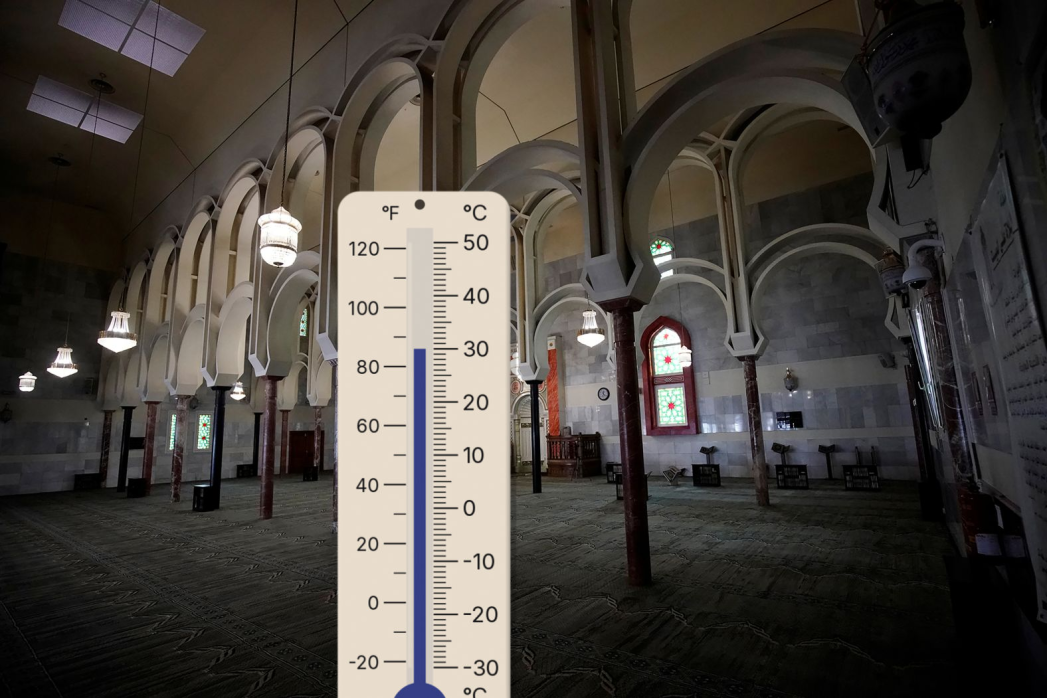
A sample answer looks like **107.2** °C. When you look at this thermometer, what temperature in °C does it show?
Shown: **30** °C
